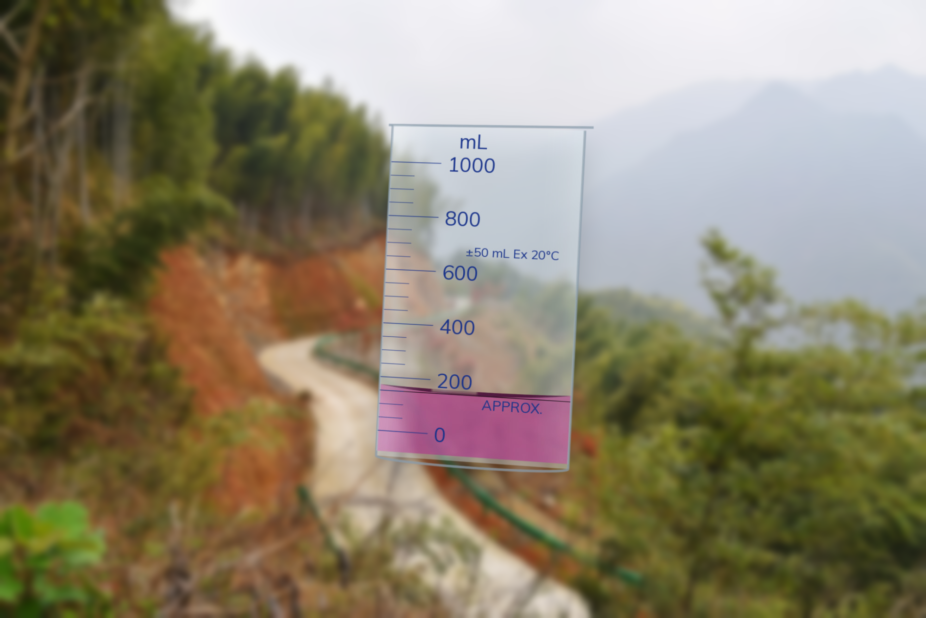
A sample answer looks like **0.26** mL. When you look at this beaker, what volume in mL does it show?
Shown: **150** mL
